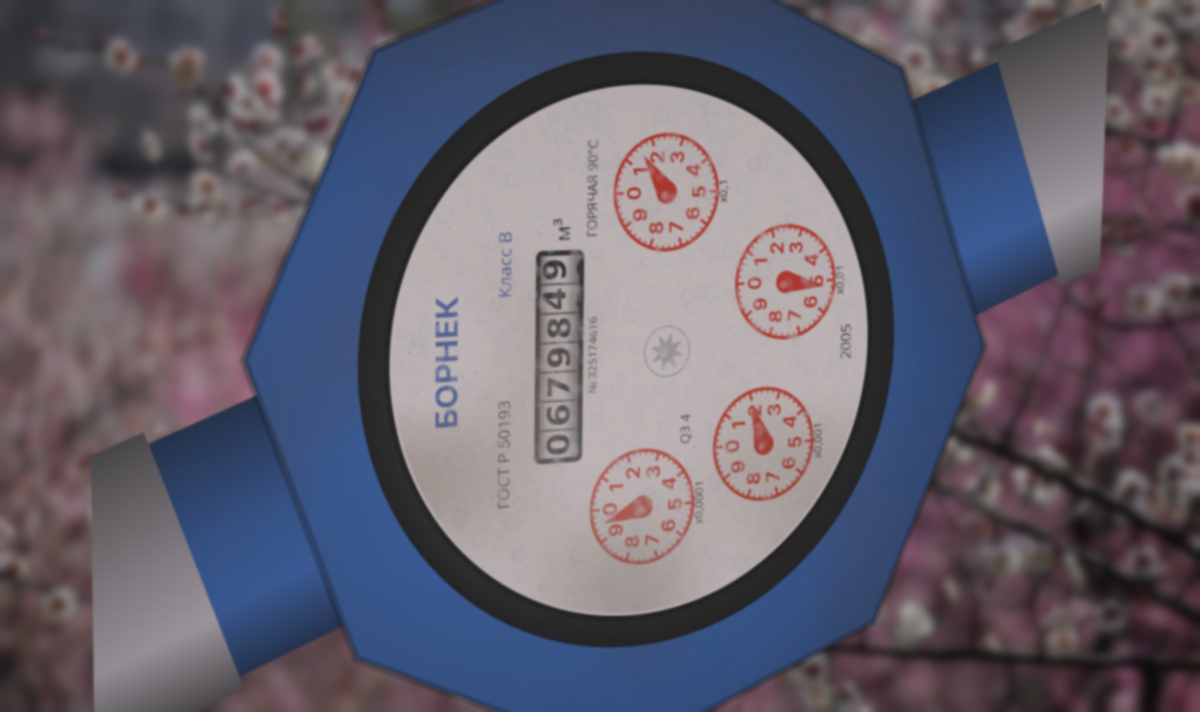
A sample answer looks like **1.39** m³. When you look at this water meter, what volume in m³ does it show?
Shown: **679849.1519** m³
